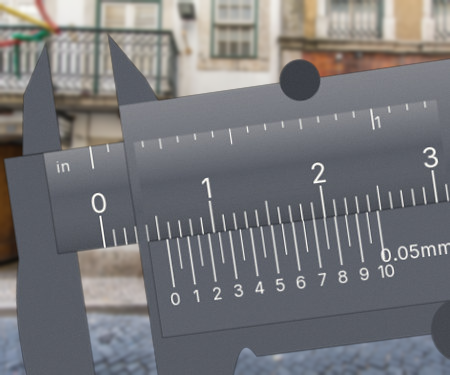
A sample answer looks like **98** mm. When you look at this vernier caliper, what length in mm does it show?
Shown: **5.7** mm
